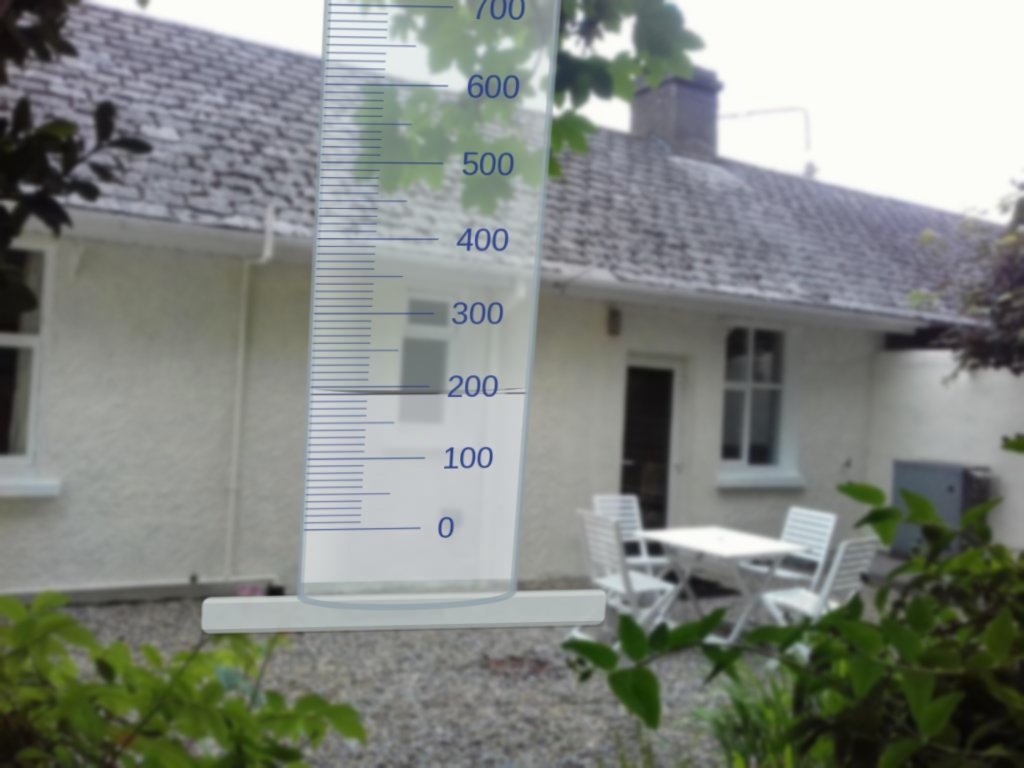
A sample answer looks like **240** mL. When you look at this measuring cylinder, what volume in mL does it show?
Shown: **190** mL
